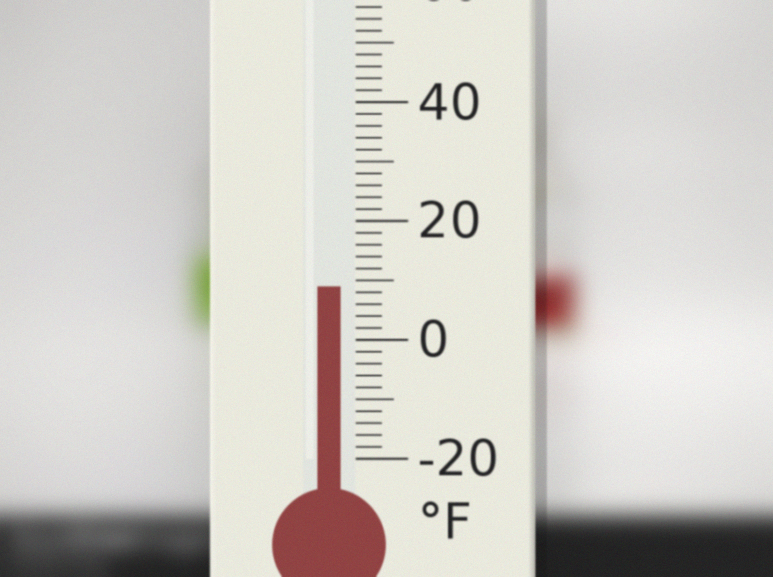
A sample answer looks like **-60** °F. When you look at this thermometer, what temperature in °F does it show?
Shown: **9** °F
